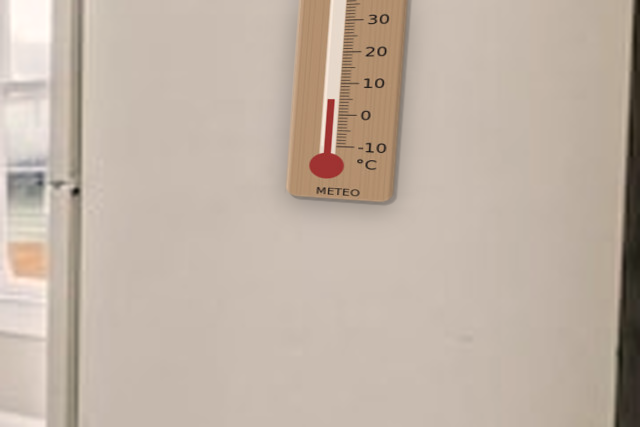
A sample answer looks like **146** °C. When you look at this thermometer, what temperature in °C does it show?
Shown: **5** °C
